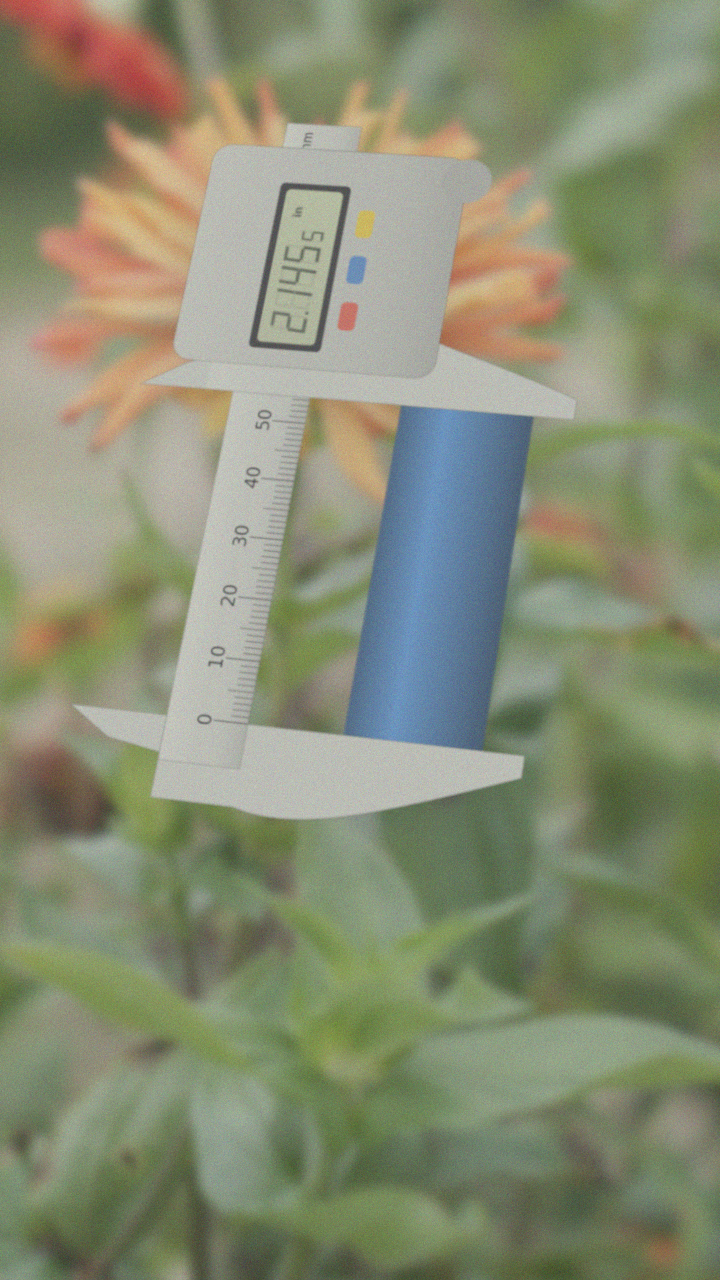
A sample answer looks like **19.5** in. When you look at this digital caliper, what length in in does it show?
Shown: **2.1455** in
